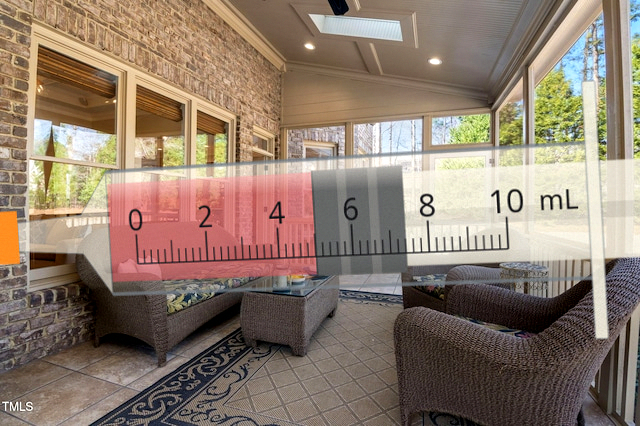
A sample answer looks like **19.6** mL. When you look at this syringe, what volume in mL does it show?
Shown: **5** mL
